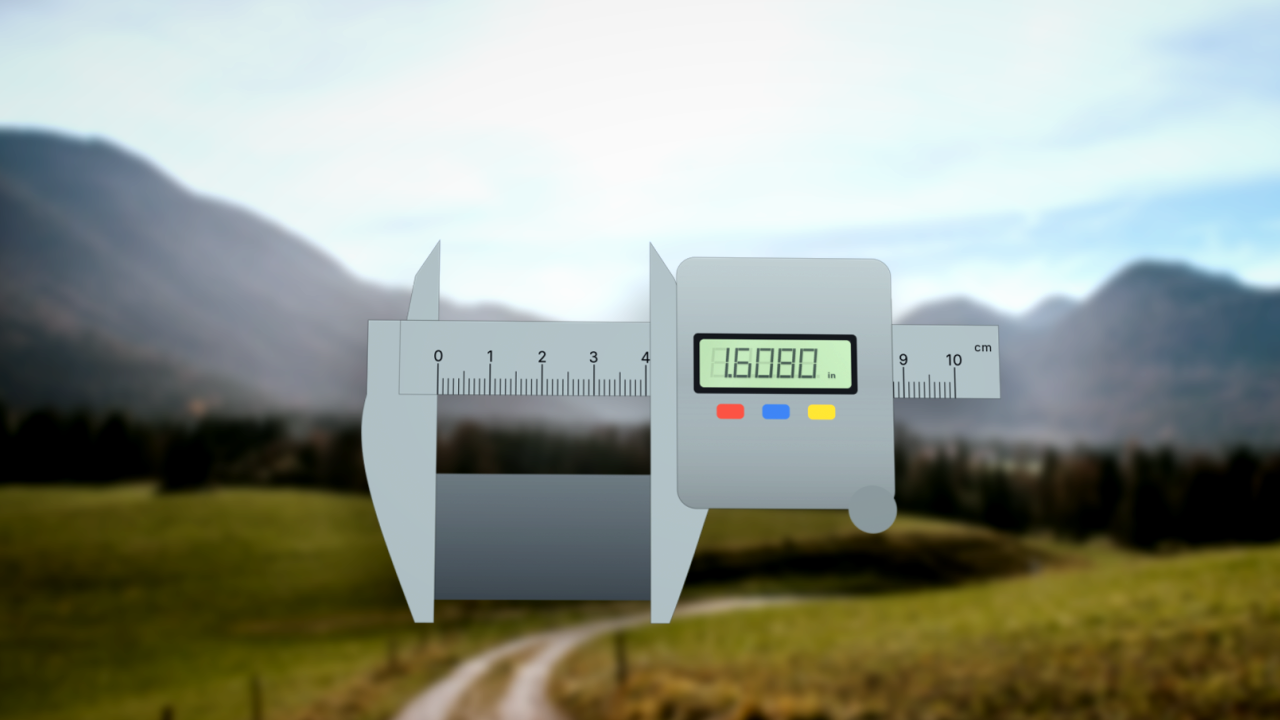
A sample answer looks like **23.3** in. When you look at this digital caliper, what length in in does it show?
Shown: **1.6080** in
